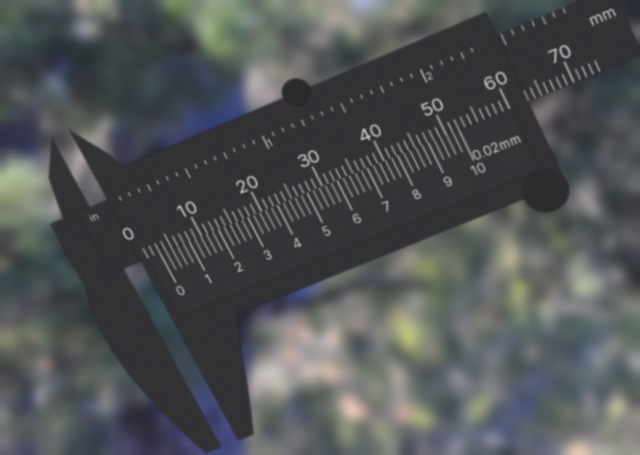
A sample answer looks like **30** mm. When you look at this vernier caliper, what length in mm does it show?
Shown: **3.0** mm
